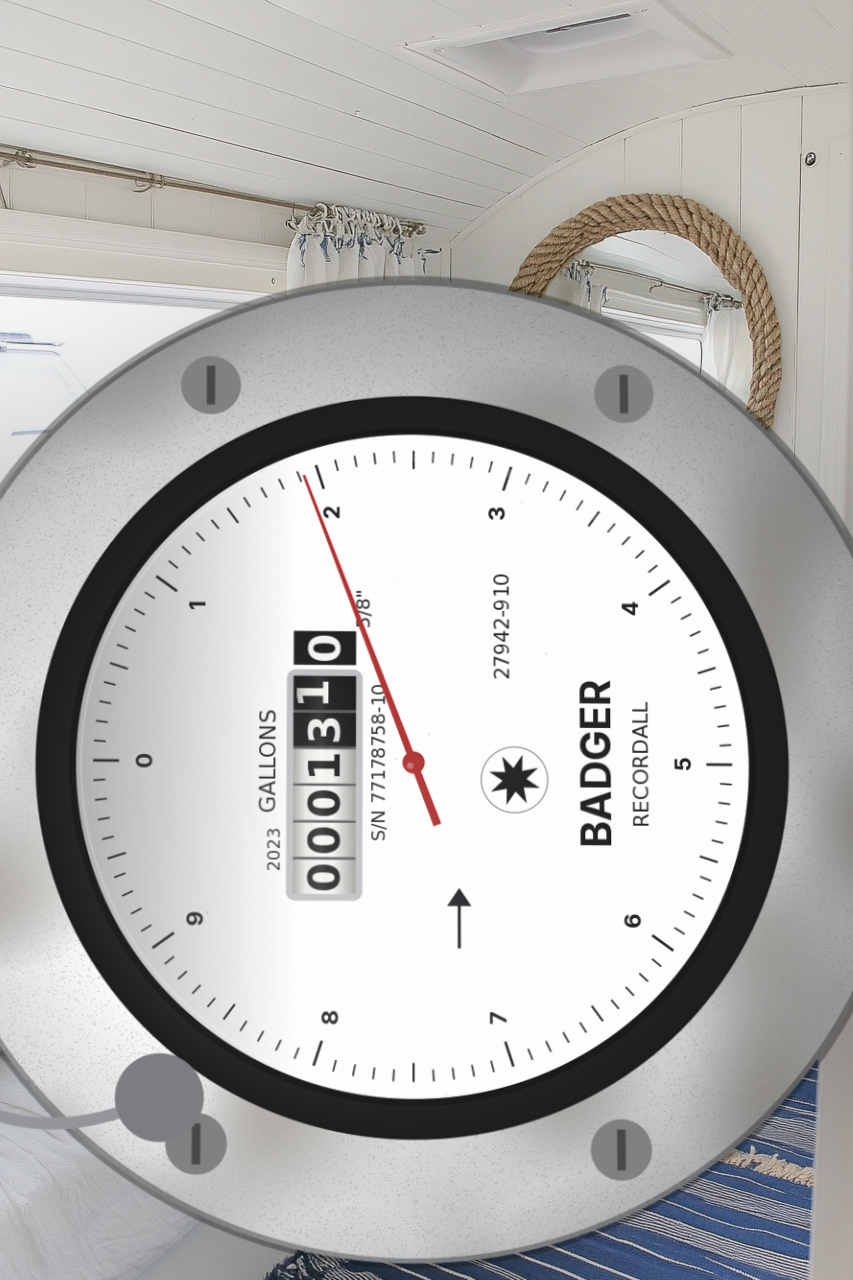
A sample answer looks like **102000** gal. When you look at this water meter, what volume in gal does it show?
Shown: **1311.9** gal
